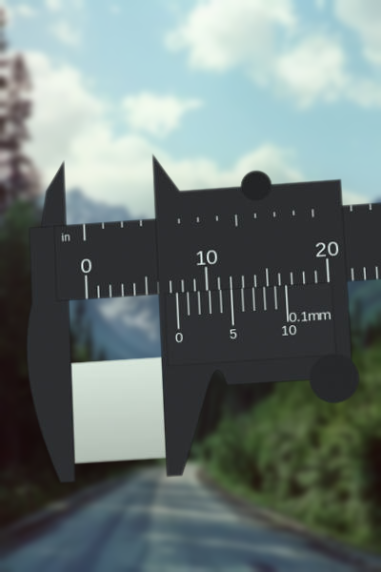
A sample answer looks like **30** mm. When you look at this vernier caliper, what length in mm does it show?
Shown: **7.5** mm
